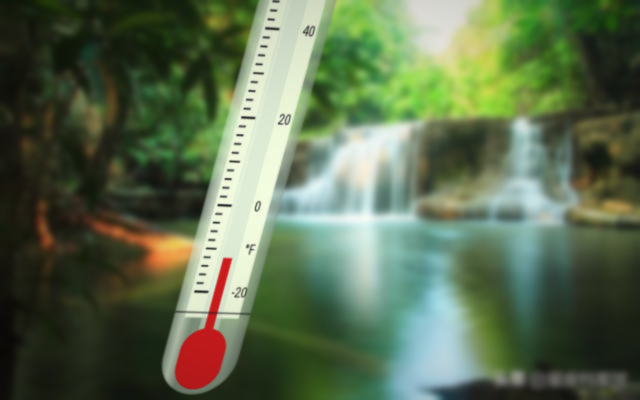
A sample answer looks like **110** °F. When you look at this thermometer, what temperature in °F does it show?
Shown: **-12** °F
